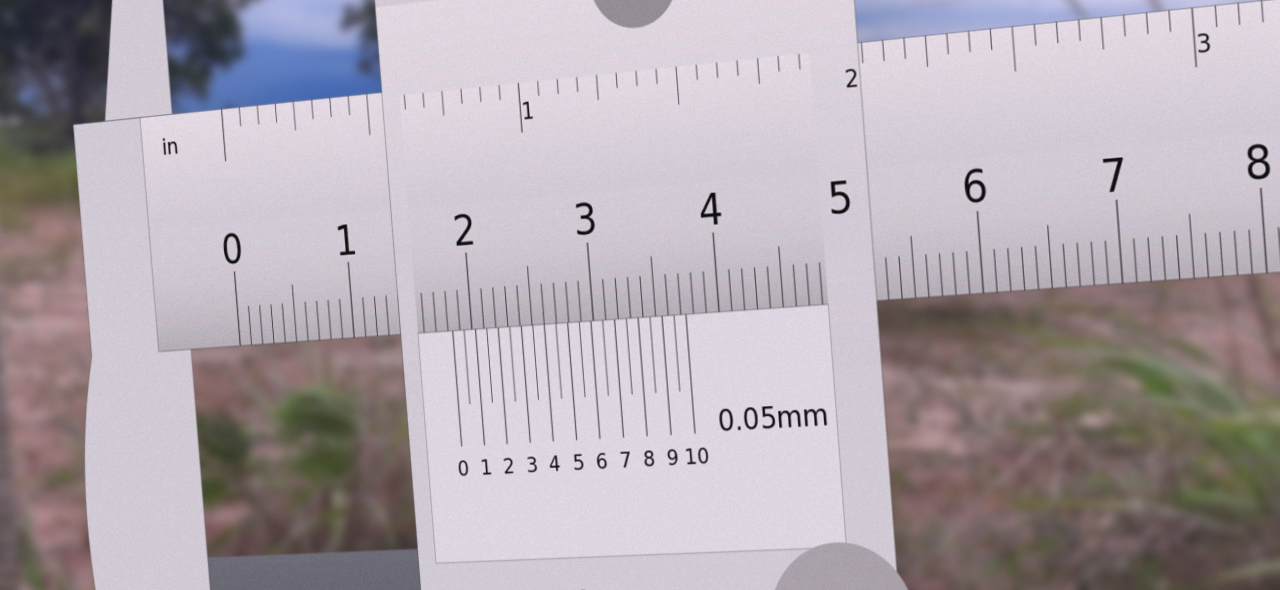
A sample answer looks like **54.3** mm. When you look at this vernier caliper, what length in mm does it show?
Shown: **18.4** mm
